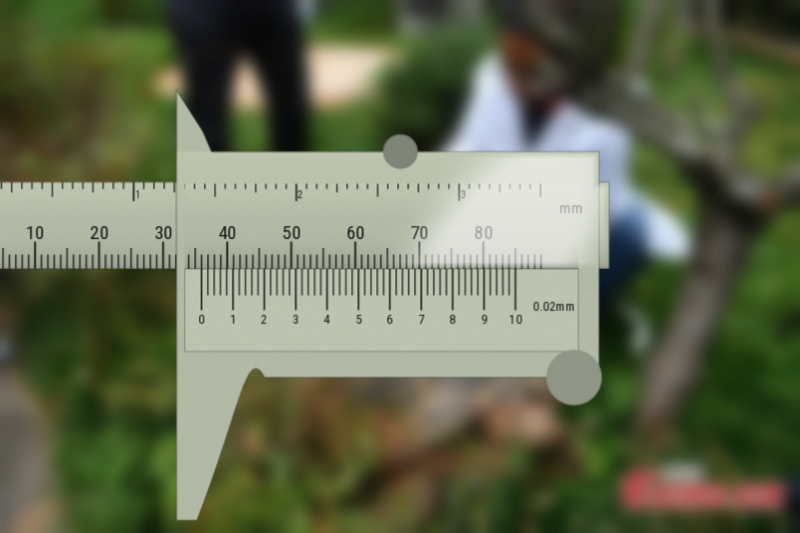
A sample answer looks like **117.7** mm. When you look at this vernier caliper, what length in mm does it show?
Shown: **36.0** mm
